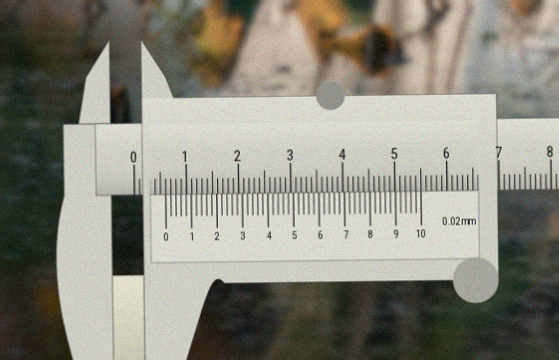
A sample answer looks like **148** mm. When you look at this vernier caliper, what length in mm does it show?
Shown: **6.0** mm
